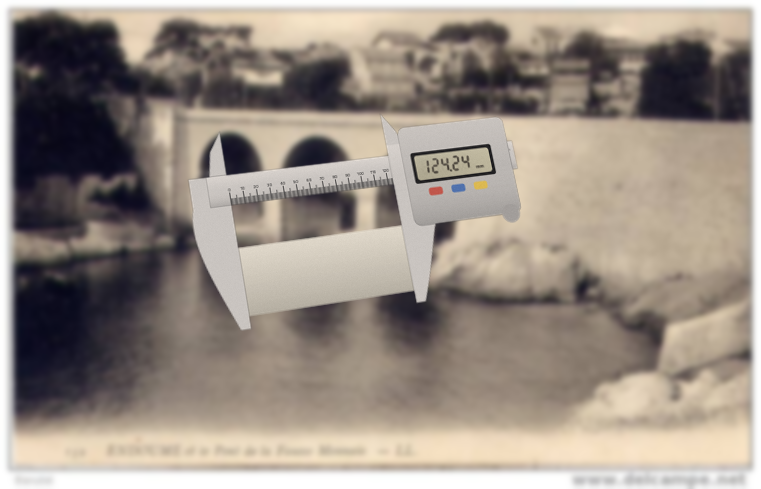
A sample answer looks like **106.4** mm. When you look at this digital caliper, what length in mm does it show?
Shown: **124.24** mm
